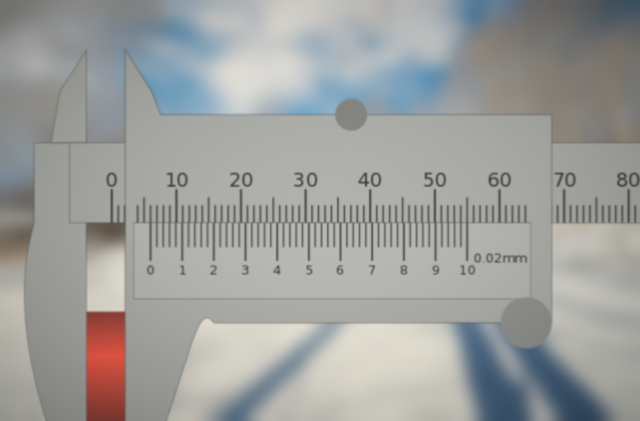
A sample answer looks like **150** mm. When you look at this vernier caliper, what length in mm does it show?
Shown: **6.0** mm
